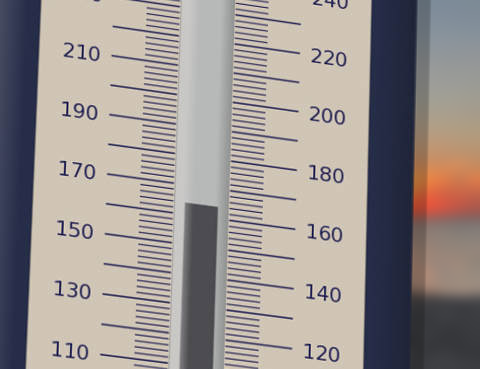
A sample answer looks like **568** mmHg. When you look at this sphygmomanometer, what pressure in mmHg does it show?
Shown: **164** mmHg
